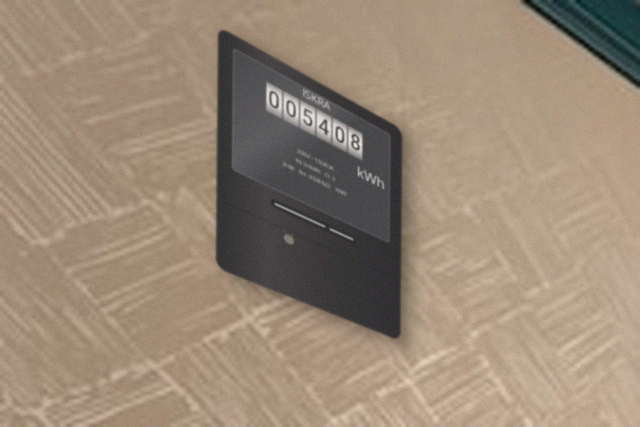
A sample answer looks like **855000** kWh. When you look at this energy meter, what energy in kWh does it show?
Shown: **5408** kWh
